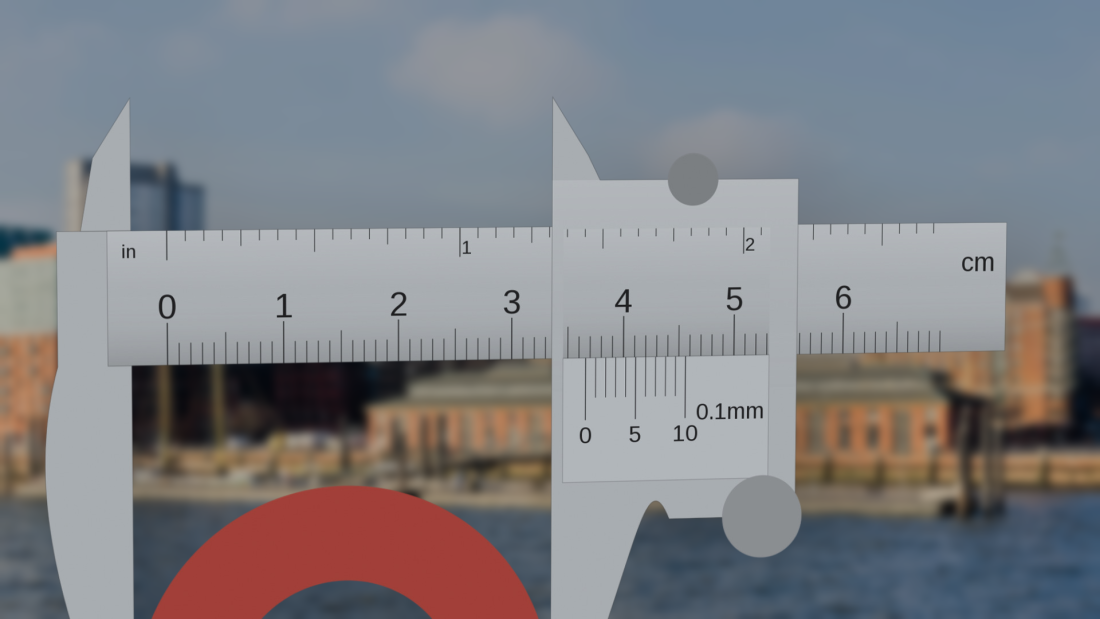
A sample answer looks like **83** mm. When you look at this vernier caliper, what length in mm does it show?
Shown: **36.6** mm
